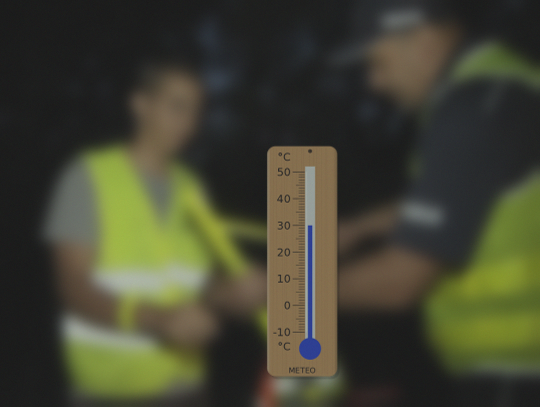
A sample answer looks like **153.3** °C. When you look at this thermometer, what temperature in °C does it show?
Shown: **30** °C
